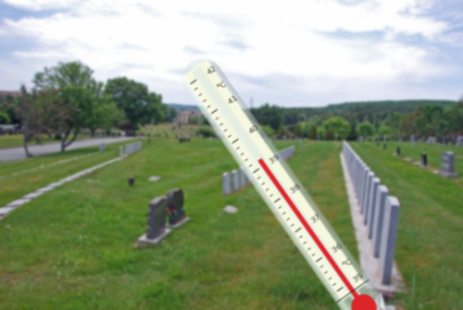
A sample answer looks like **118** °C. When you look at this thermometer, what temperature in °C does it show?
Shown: **39.2** °C
